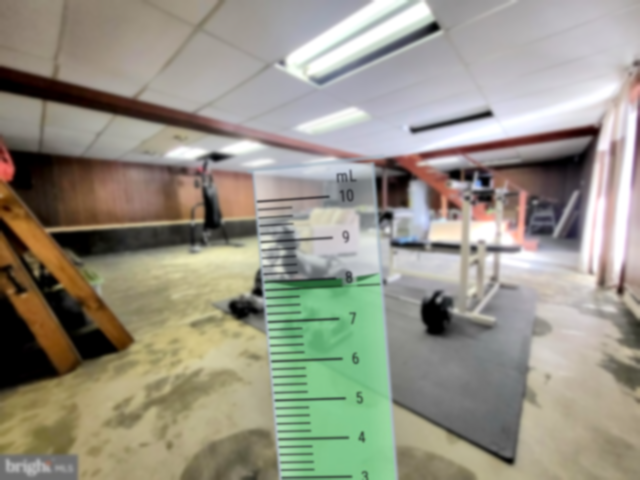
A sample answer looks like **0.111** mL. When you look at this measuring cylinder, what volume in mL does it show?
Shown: **7.8** mL
